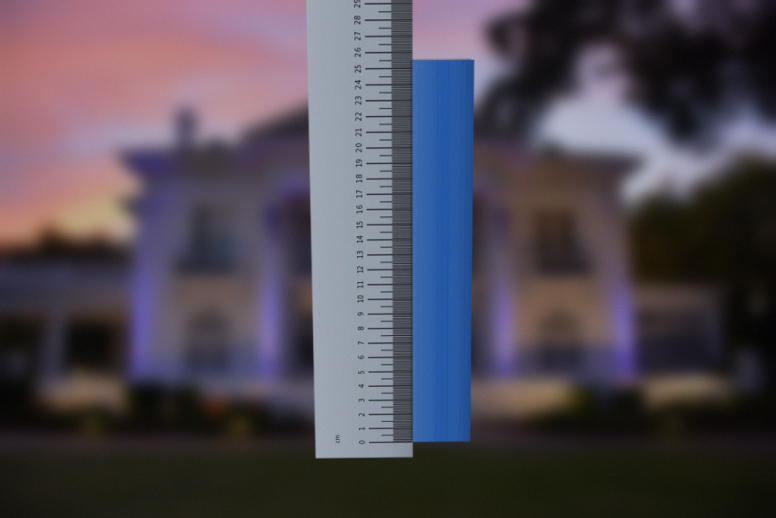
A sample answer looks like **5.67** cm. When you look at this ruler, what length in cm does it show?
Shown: **25.5** cm
